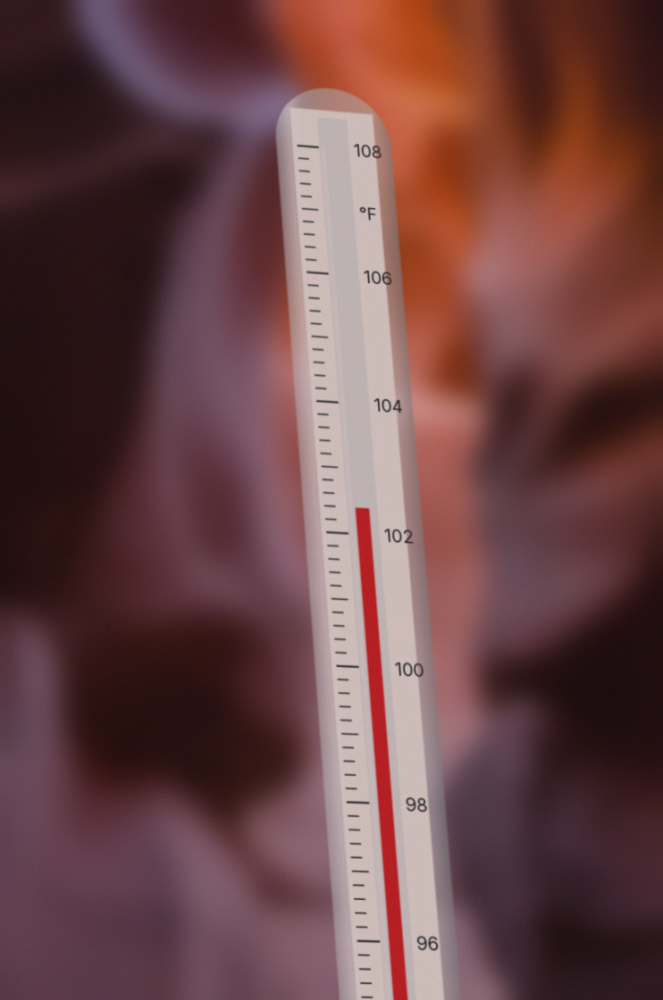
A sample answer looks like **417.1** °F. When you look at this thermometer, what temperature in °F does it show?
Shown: **102.4** °F
